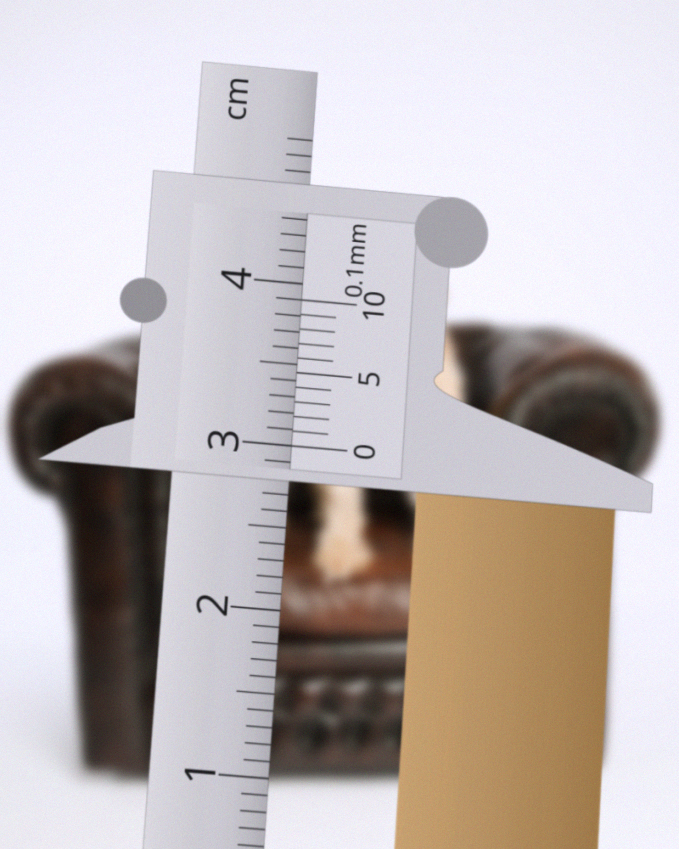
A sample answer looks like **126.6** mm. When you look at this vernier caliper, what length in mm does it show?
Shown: **30.0** mm
